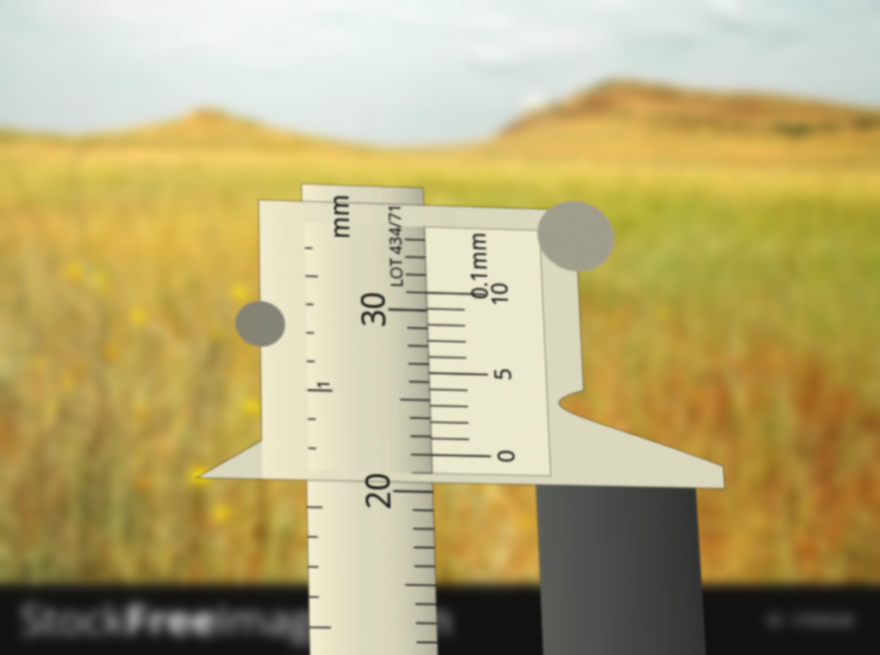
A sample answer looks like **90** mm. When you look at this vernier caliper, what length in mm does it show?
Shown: **22.0** mm
